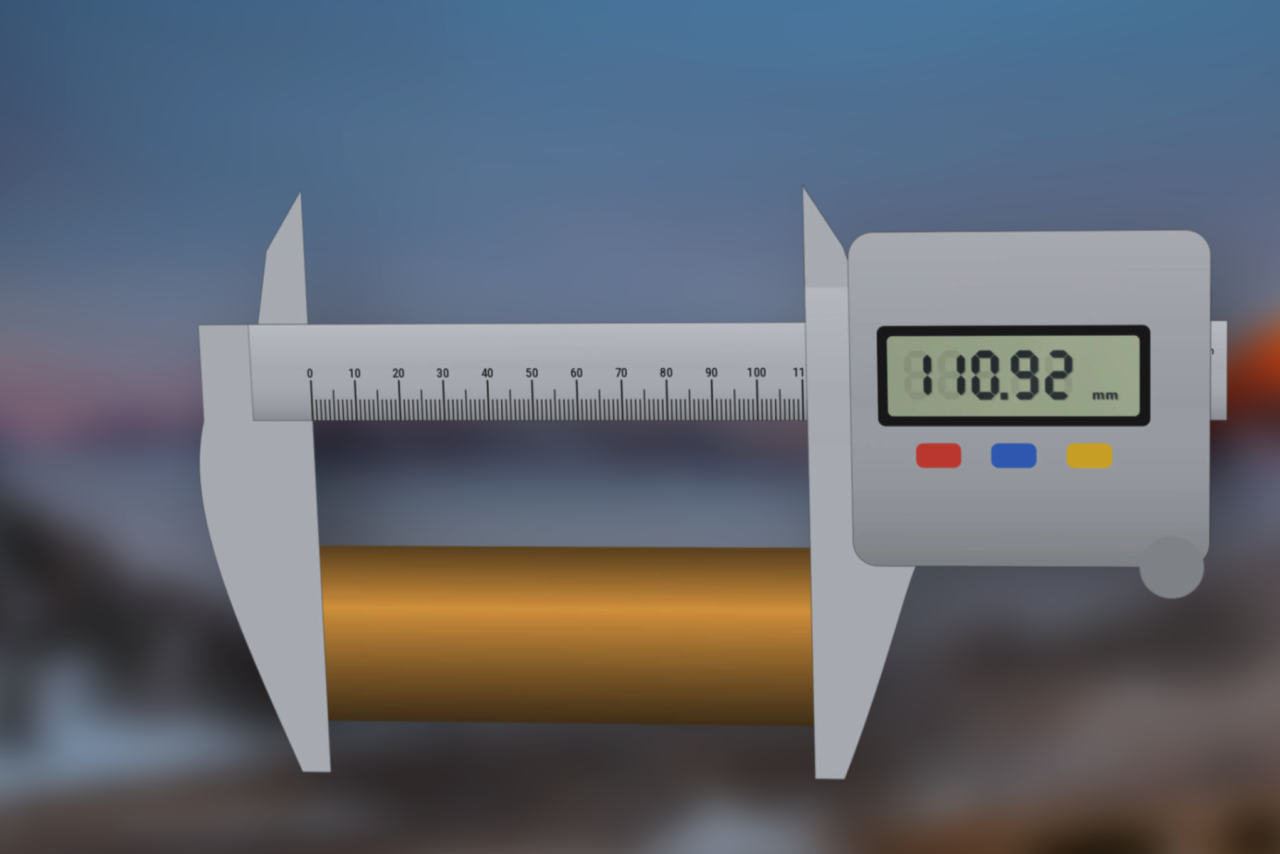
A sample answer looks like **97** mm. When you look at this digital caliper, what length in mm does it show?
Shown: **110.92** mm
